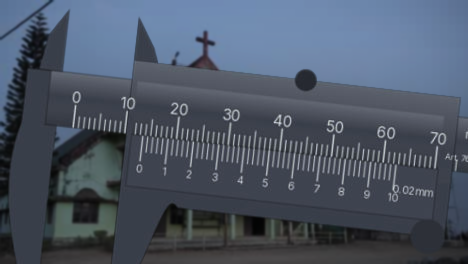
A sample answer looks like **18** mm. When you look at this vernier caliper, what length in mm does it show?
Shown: **13.5** mm
